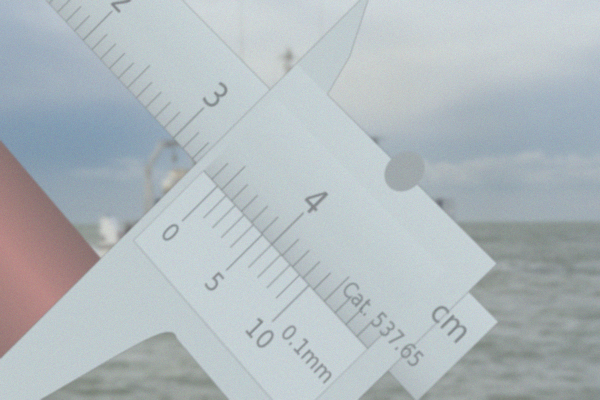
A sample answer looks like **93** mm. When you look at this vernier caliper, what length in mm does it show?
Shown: **34.6** mm
